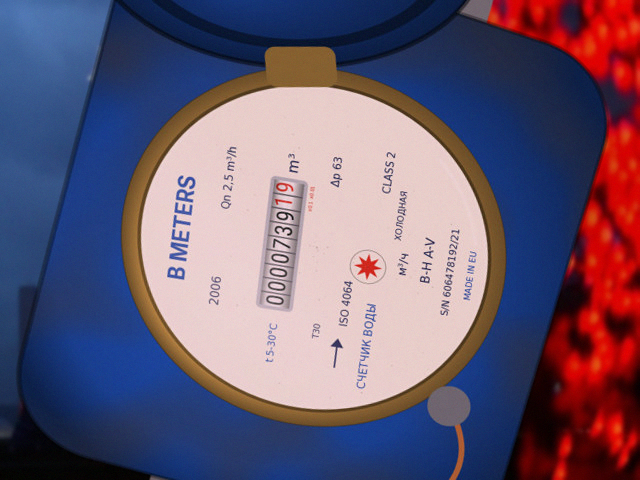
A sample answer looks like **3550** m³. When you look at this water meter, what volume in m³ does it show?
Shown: **739.19** m³
